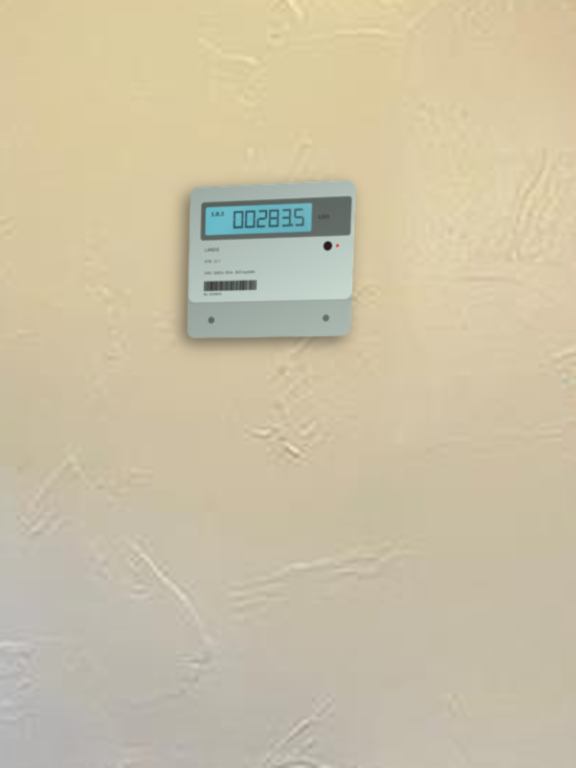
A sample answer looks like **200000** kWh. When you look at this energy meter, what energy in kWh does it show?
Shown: **283.5** kWh
